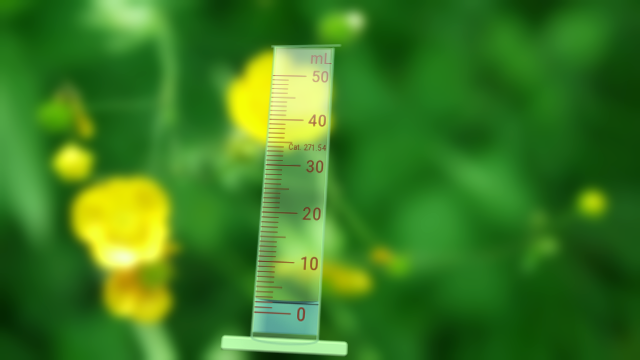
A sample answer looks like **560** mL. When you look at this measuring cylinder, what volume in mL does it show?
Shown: **2** mL
